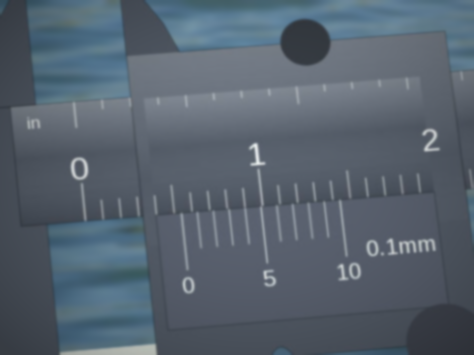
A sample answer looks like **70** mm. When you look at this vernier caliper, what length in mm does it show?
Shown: **5.4** mm
